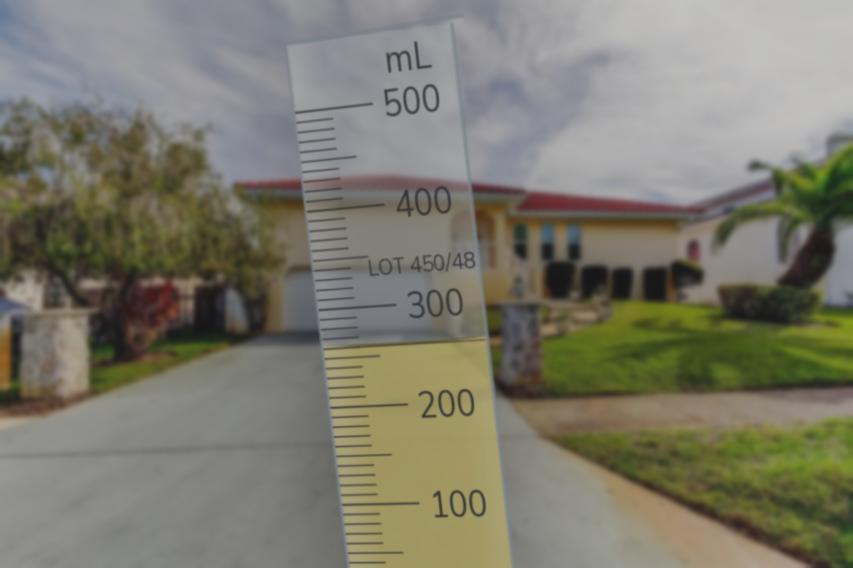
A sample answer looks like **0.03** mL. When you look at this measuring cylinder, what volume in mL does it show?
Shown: **260** mL
